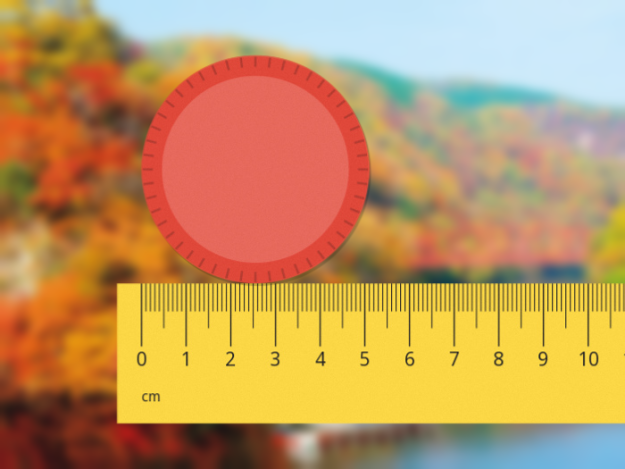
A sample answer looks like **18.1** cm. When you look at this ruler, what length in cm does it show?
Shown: **5.1** cm
